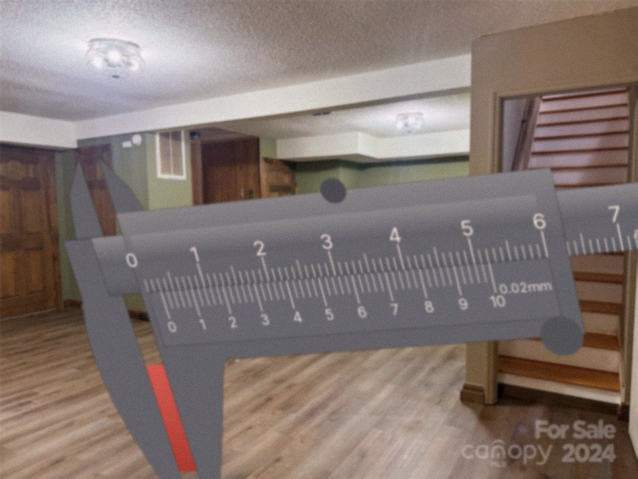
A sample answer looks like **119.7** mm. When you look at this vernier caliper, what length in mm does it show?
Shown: **3.0** mm
